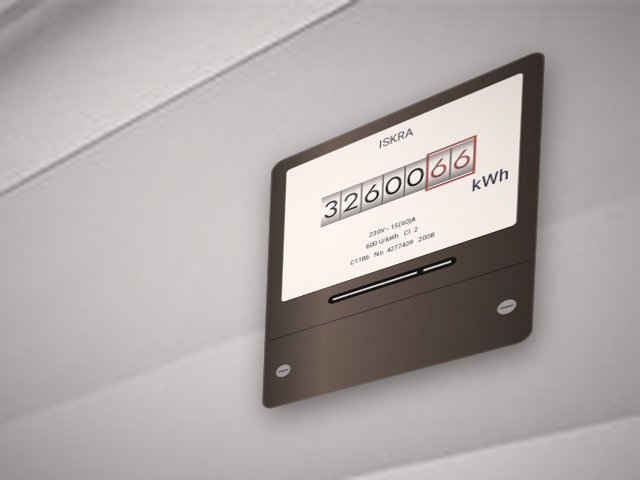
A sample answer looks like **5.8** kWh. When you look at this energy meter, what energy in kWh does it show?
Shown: **32600.66** kWh
